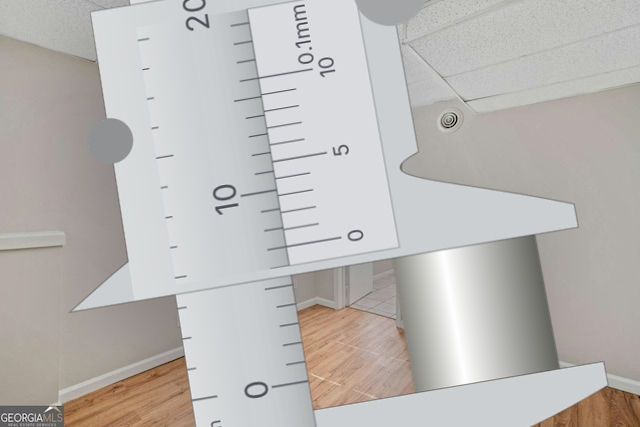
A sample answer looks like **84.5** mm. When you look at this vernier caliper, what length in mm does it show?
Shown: **7.0** mm
